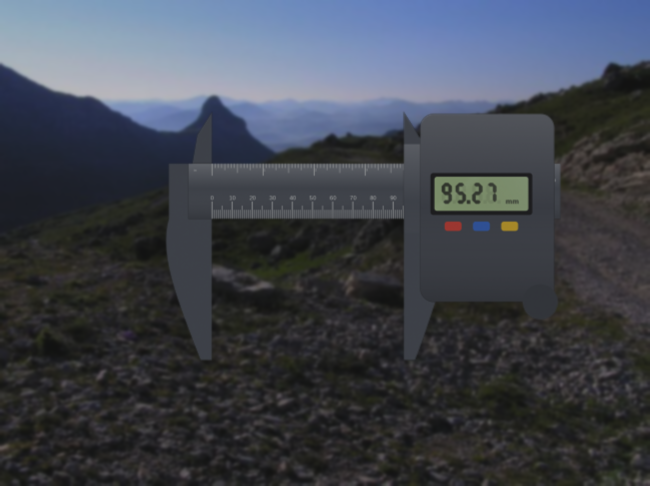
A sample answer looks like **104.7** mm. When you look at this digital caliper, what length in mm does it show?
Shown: **95.27** mm
